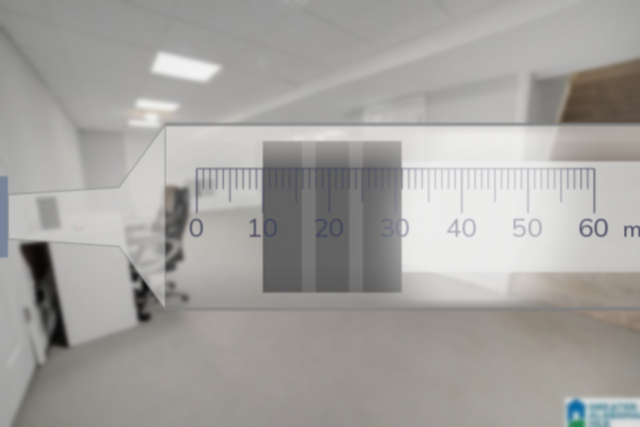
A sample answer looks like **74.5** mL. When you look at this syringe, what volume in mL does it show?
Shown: **10** mL
